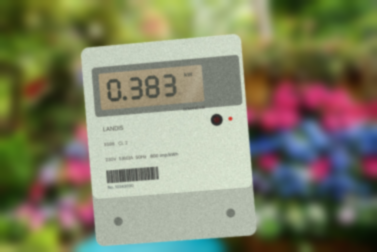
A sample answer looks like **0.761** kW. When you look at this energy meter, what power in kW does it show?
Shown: **0.383** kW
